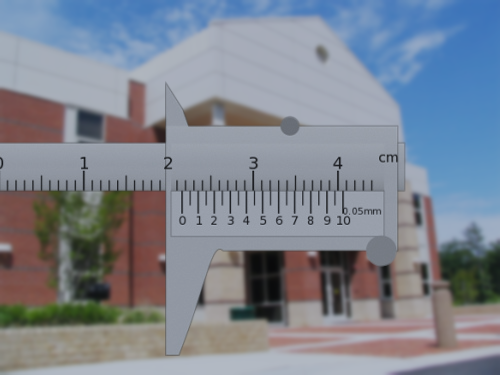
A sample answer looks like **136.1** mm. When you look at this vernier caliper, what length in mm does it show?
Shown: **21.6** mm
